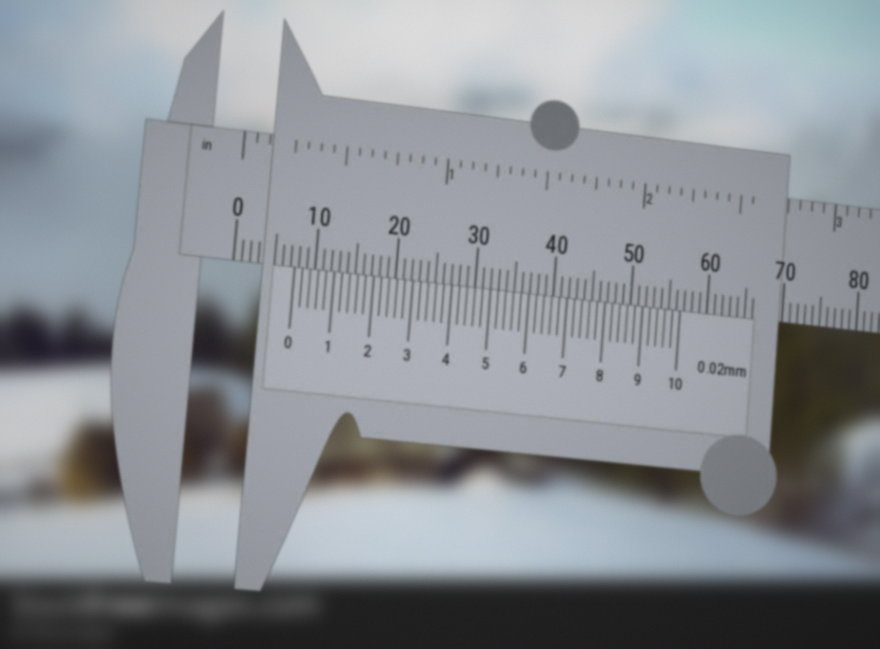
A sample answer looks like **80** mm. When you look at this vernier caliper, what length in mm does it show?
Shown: **7.5** mm
